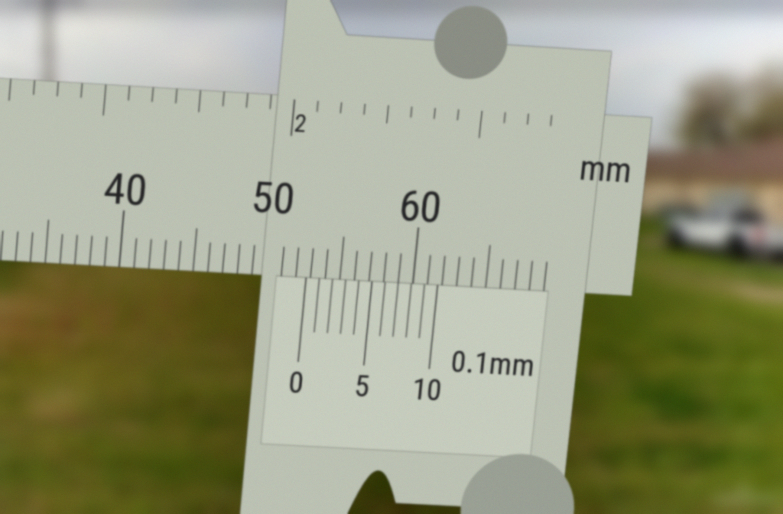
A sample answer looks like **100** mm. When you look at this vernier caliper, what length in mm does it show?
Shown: **52.7** mm
